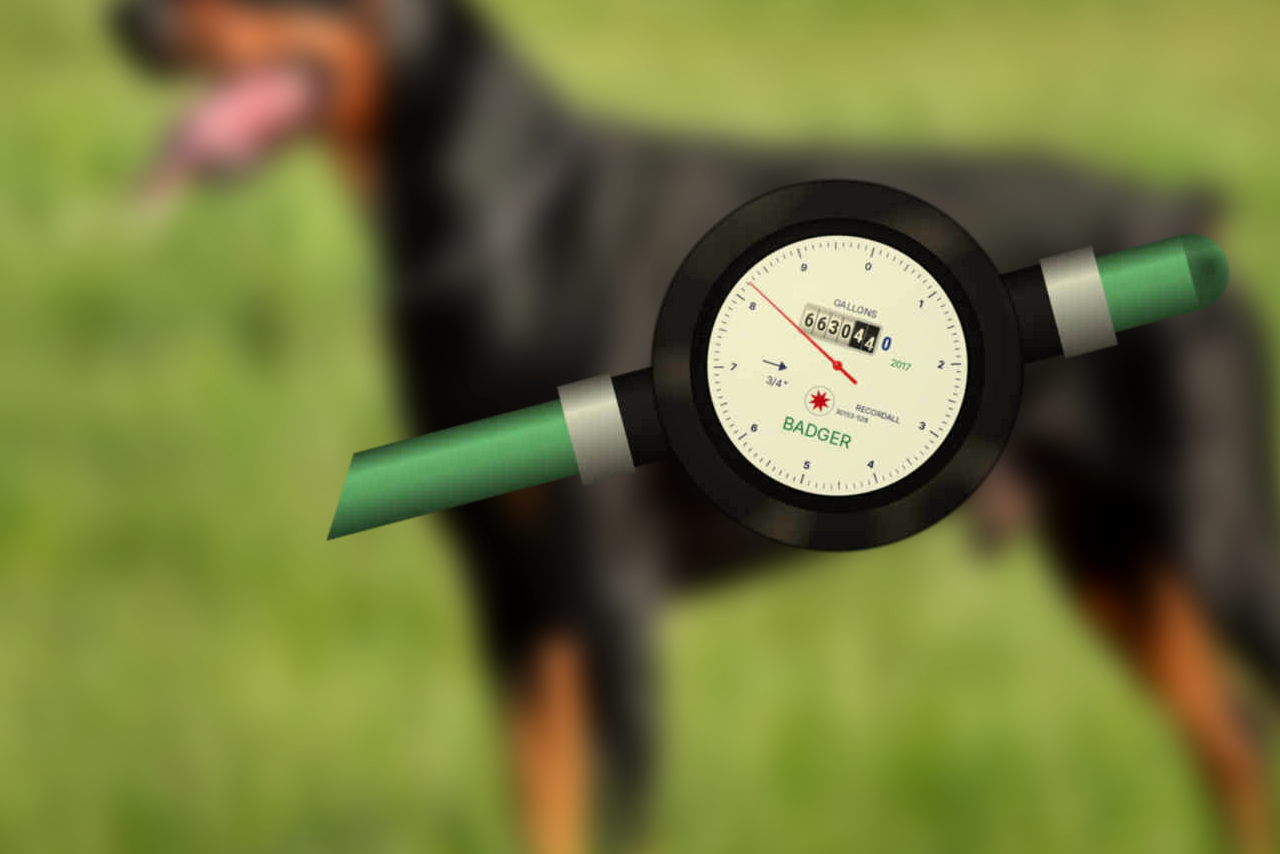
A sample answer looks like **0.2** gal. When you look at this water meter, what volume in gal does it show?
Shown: **6630438.2** gal
